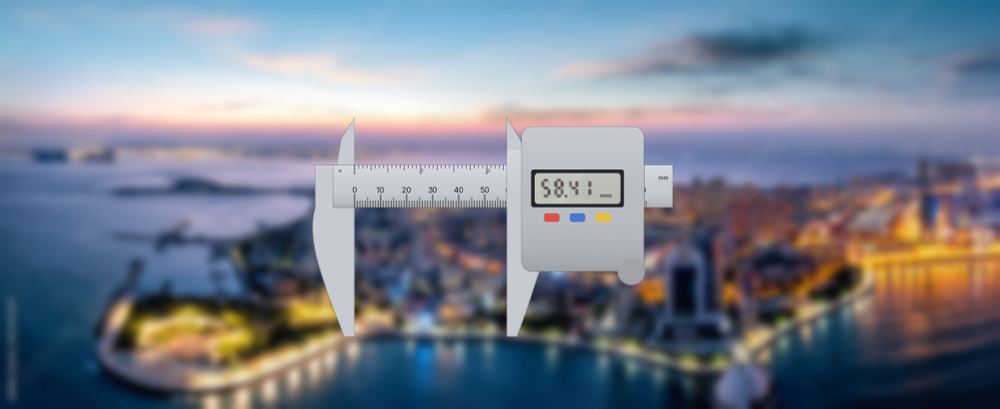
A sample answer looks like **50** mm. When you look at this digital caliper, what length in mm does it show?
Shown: **58.41** mm
